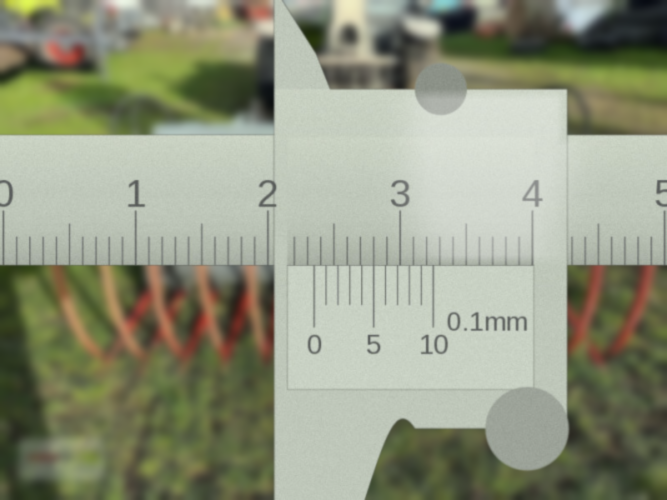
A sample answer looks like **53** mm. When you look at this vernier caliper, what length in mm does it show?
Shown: **23.5** mm
